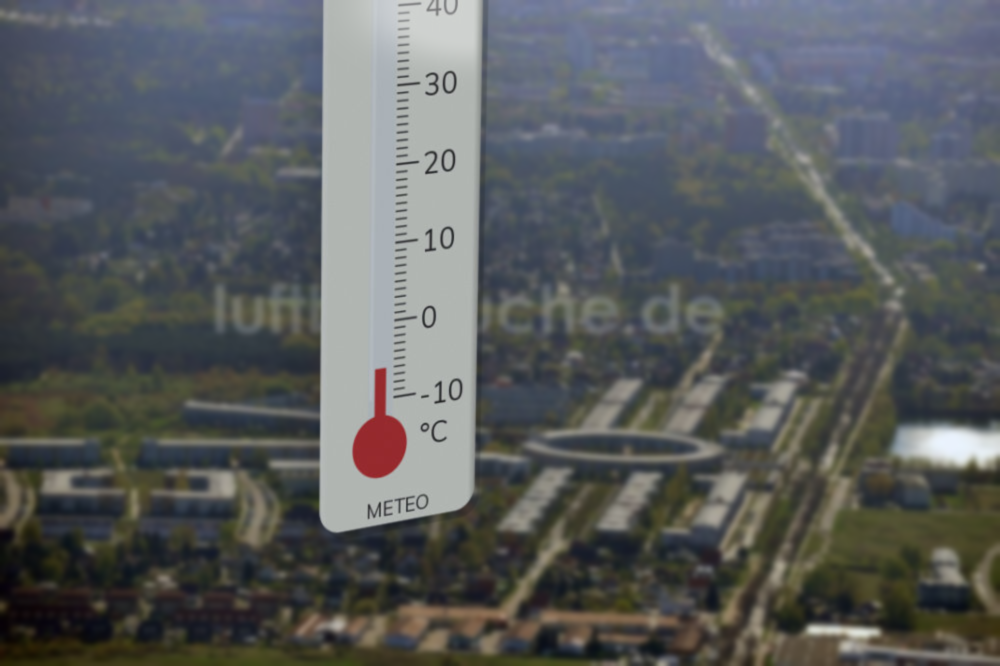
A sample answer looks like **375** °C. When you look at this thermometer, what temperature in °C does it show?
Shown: **-6** °C
